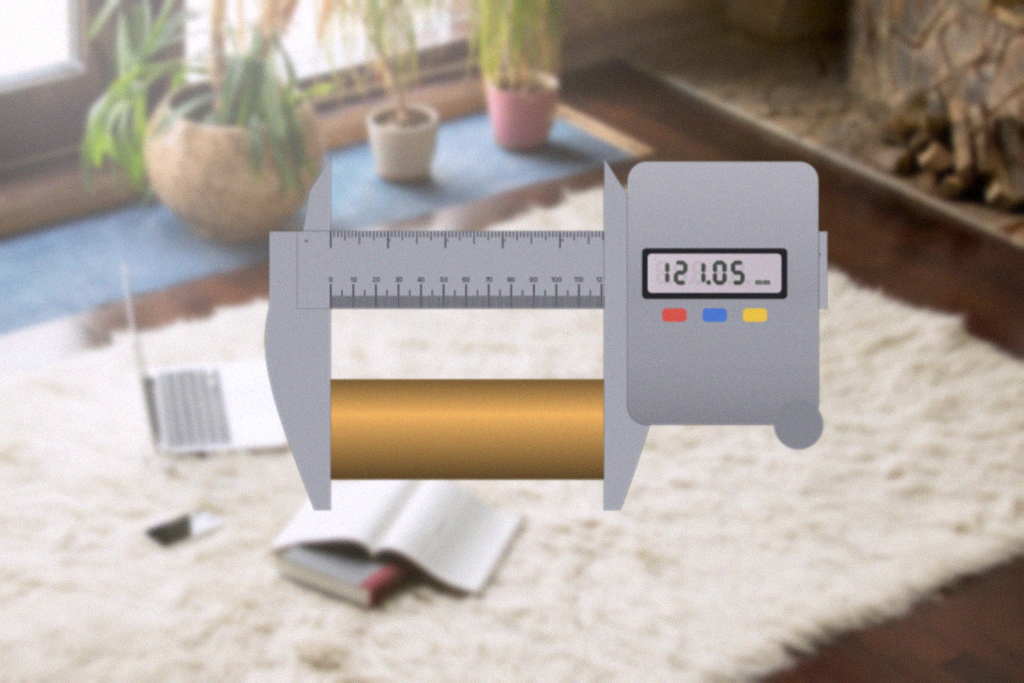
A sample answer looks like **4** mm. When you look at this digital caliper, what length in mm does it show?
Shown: **121.05** mm
